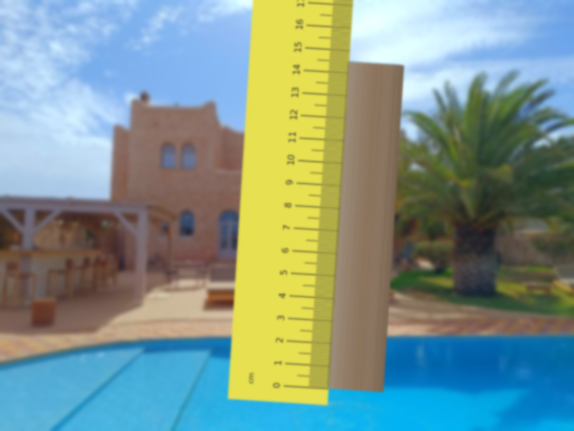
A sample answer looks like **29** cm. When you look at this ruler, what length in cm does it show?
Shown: **14.5** cm
